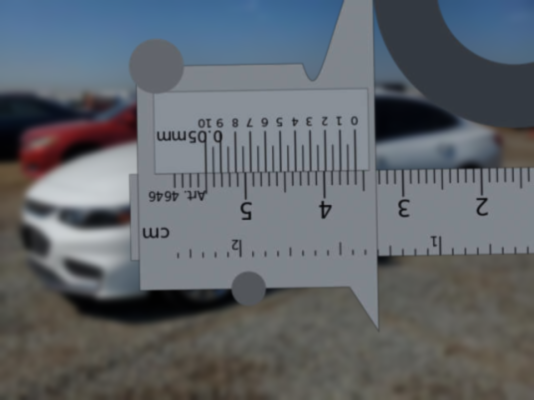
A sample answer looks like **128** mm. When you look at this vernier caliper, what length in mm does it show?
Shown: **36.0** mm
